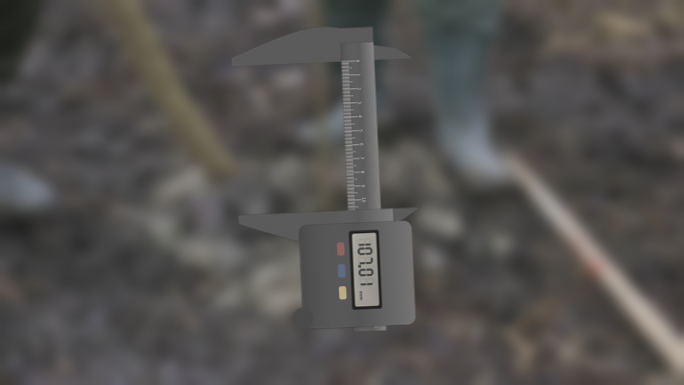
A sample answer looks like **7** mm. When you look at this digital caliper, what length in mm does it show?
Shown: **107.01** mm
